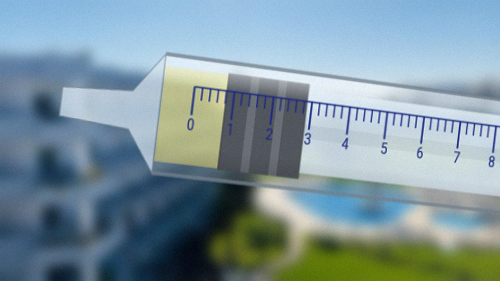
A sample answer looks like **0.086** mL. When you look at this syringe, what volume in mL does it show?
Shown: **0.8** mL
